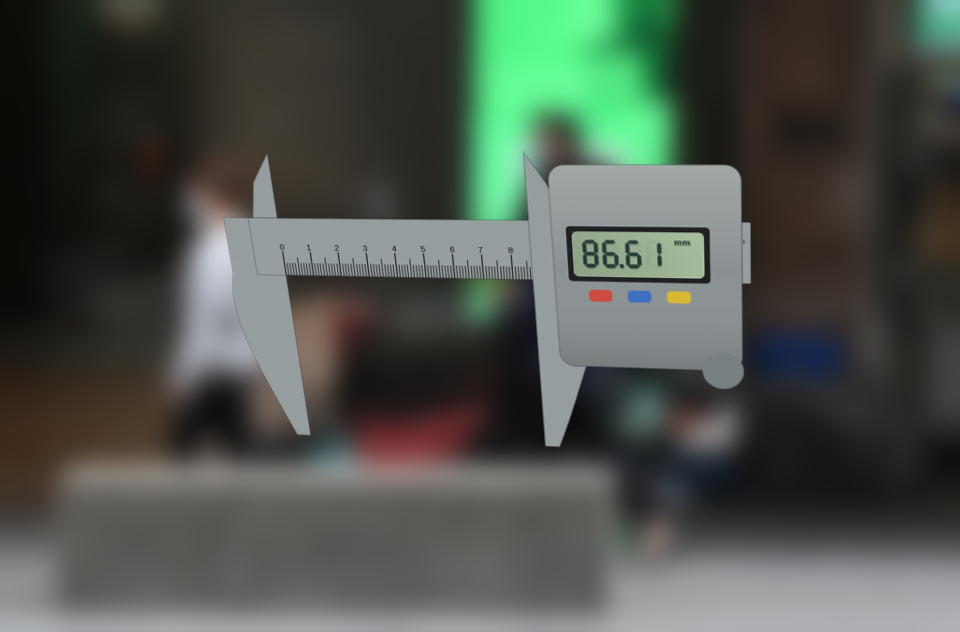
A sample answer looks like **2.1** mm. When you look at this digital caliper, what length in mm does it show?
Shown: **86.61** mm
